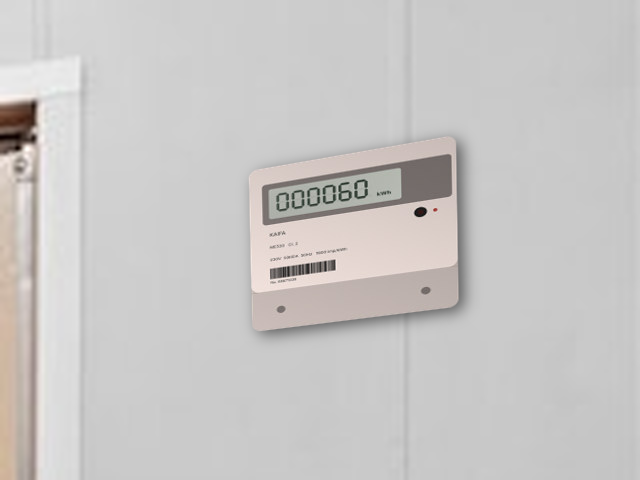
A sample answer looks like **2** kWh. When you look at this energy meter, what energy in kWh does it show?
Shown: **60** kWh
